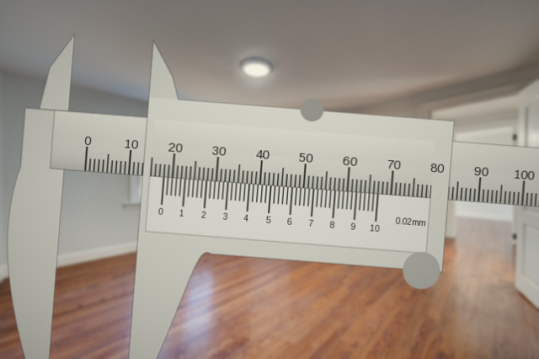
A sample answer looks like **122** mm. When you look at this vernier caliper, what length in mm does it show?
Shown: **18.0** mm
